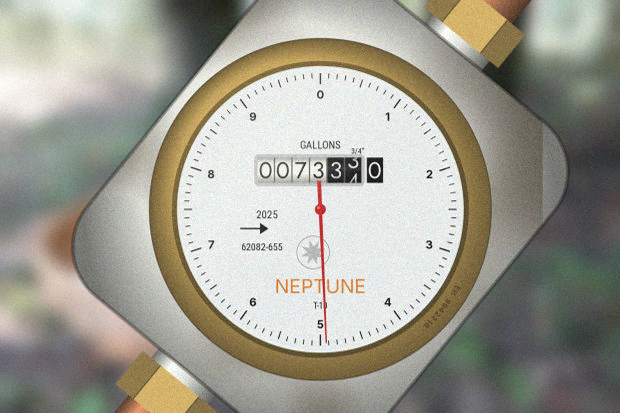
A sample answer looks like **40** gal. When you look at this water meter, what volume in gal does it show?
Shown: **73334.9** gal
